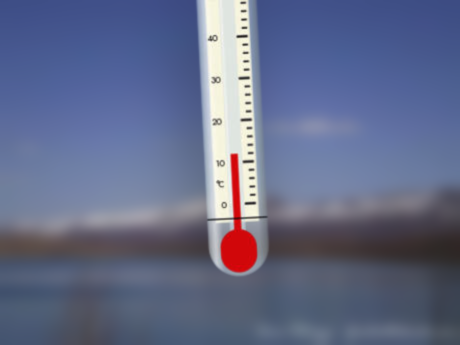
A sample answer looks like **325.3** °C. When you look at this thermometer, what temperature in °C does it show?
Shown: **12** °C
